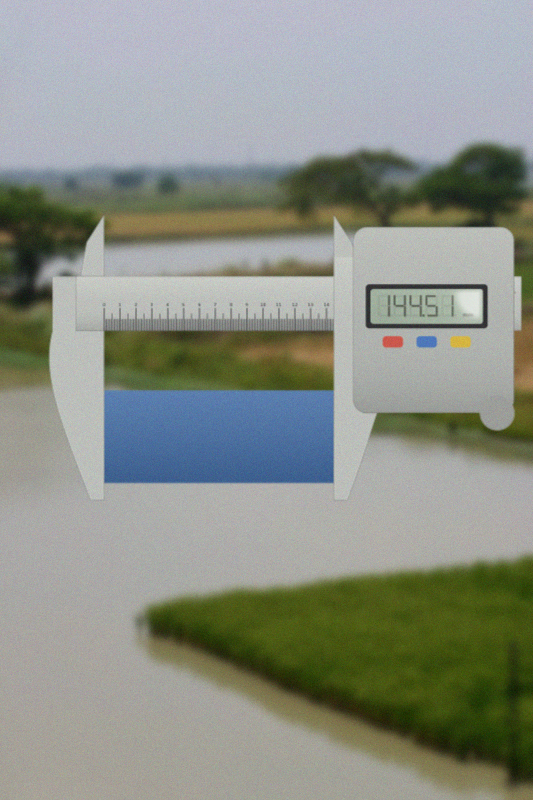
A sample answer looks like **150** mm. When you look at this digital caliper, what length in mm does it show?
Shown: **144.51** mm
